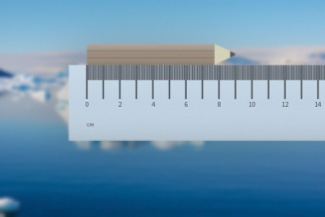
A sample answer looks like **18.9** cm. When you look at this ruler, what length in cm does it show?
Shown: **9** cm
